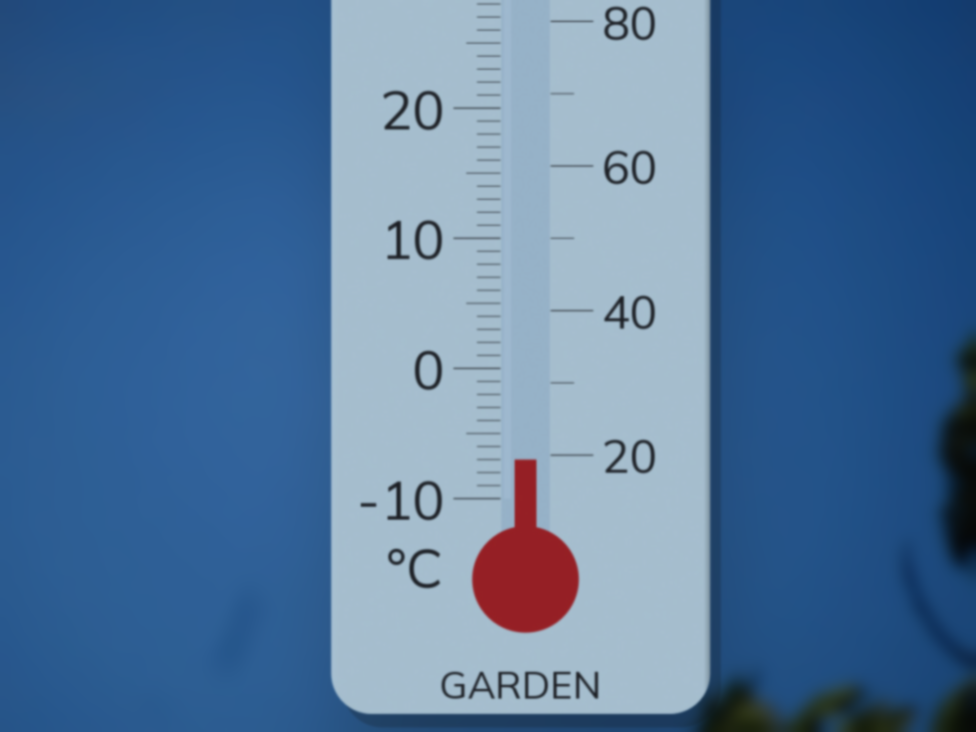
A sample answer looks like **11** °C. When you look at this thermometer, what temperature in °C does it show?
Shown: **-7** °C
